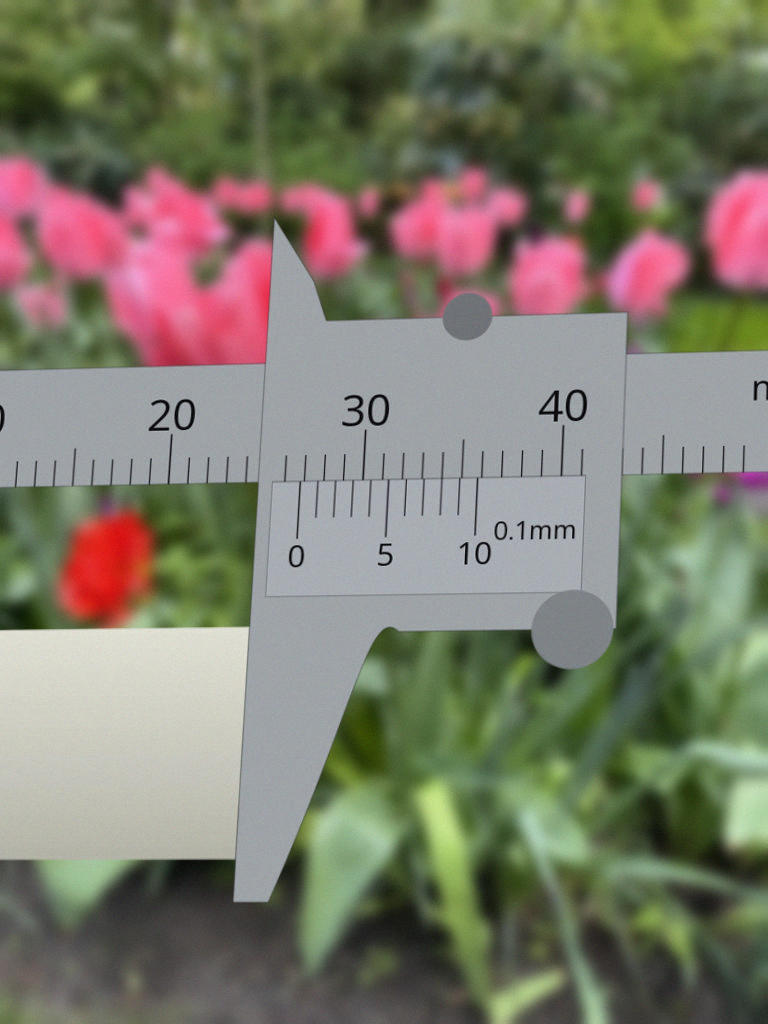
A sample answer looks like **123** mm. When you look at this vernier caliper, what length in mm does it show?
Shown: **26.8** mm
